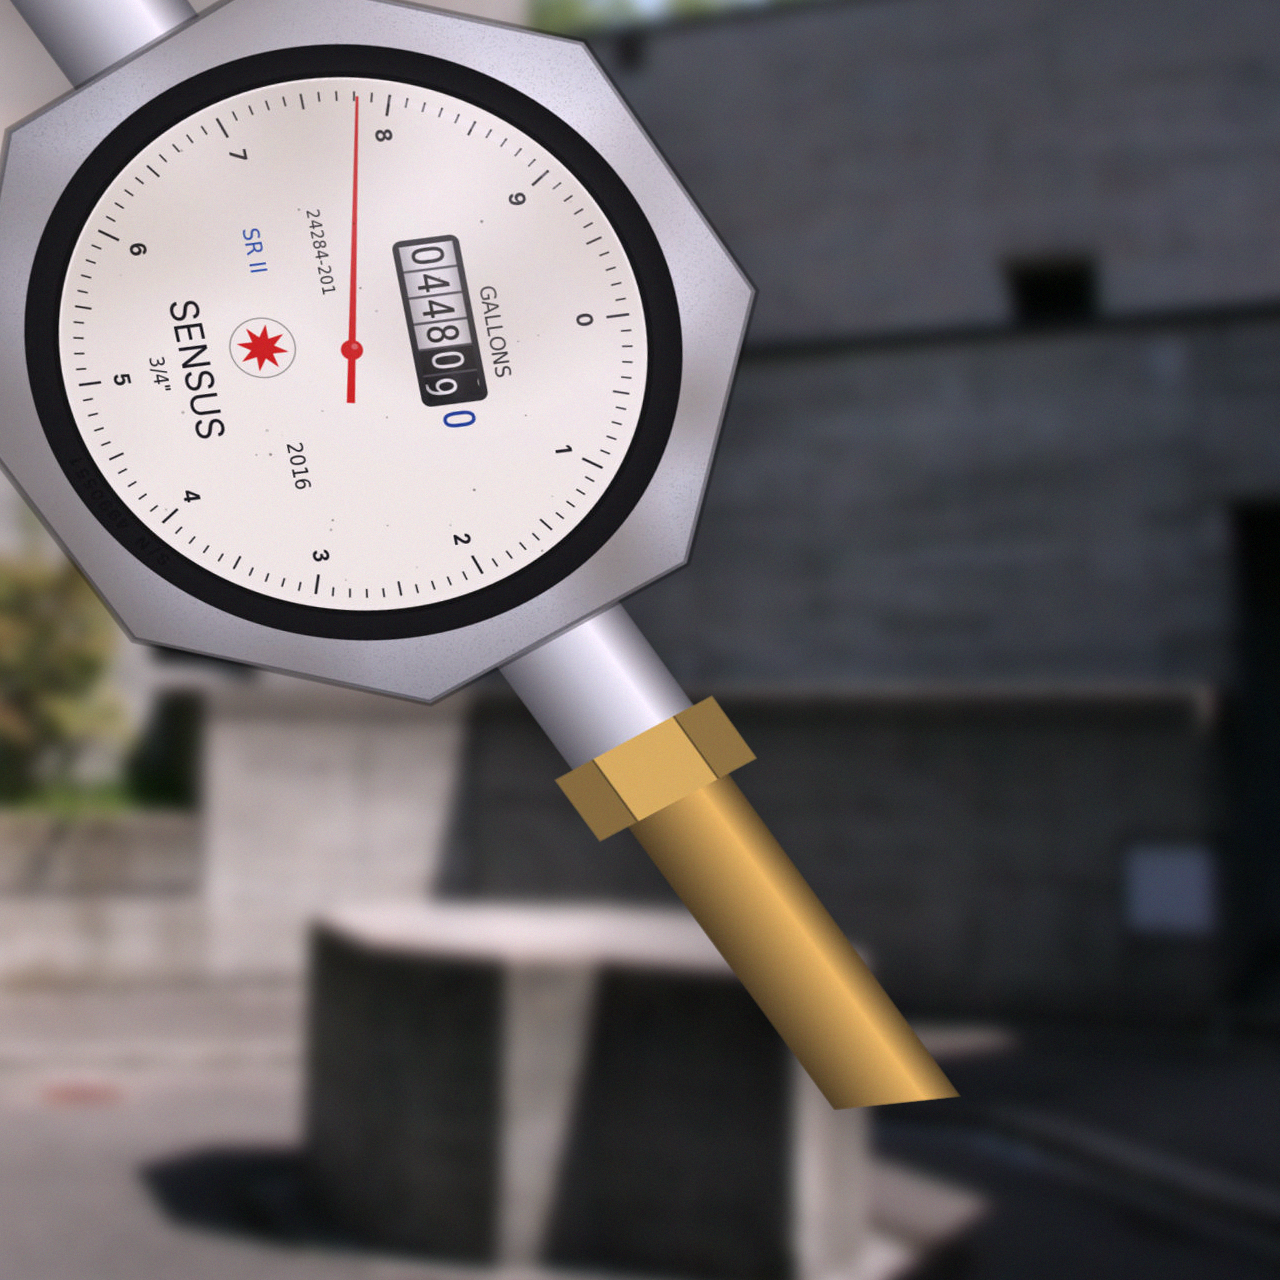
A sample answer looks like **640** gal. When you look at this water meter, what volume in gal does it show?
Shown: **448087.8** gal
